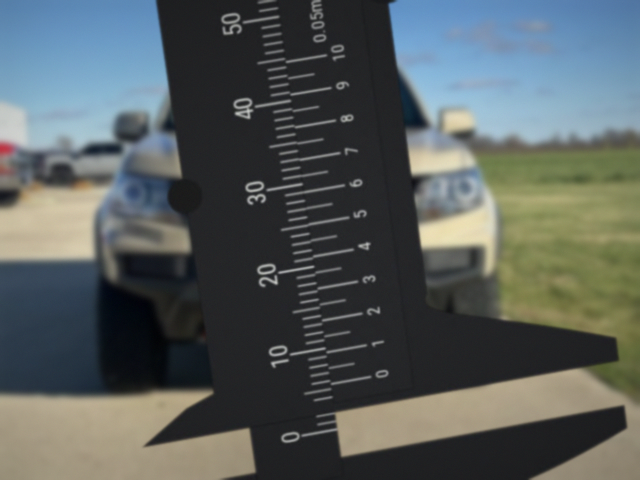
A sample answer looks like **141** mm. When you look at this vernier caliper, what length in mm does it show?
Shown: **5.6** mm
